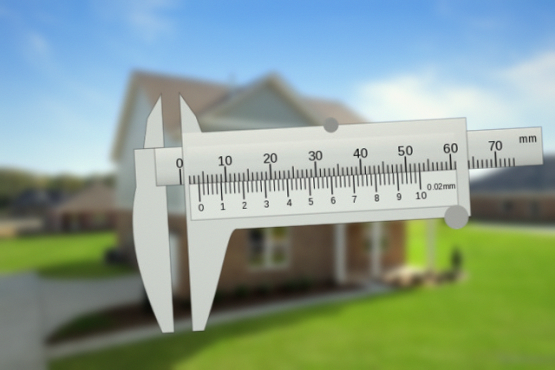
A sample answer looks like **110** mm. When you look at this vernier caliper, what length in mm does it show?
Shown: **4.0** mm
